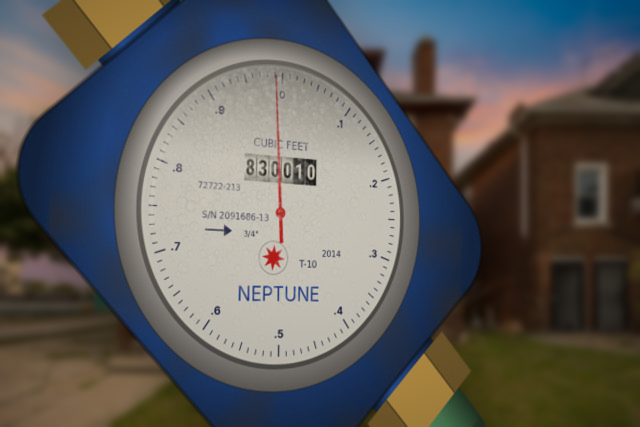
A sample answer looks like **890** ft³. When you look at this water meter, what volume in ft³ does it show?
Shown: **830009.99** ft³
